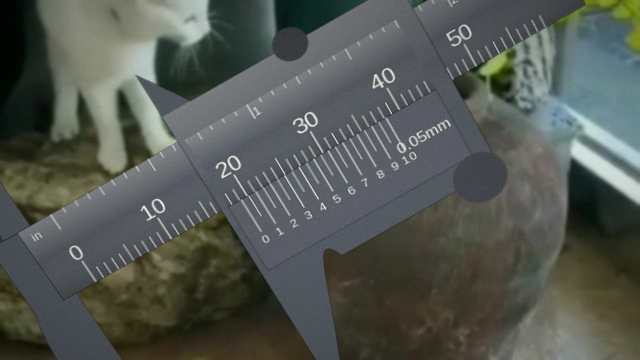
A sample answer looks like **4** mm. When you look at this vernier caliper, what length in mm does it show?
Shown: **19.2** mm
